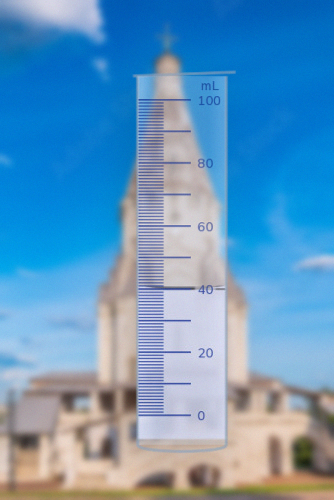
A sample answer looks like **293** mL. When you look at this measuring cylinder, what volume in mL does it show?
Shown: **40** mL
